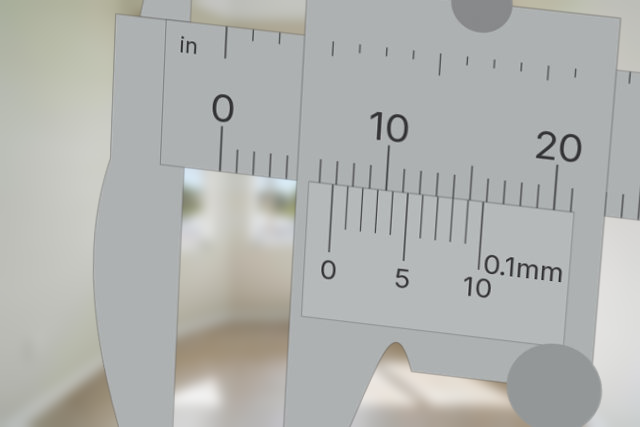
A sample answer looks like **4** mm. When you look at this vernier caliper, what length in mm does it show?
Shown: **6.8** mm
